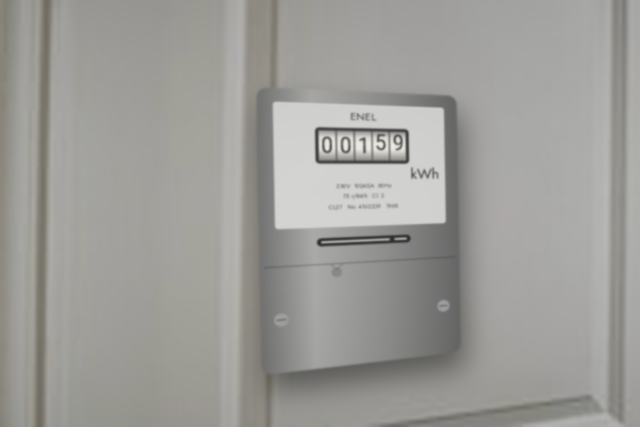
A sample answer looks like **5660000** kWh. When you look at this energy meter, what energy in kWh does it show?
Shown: **159** kWh
